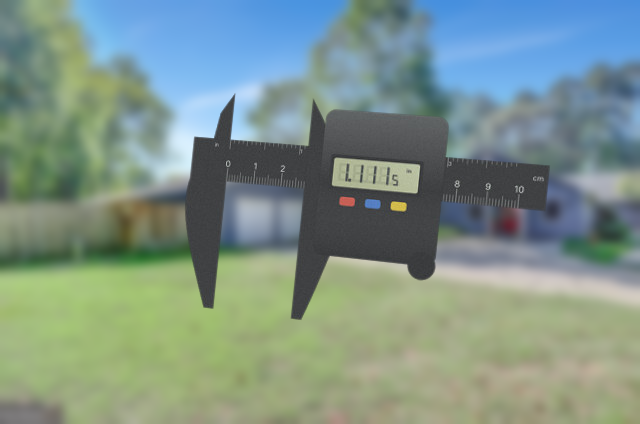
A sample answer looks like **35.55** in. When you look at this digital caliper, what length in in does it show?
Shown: **1.1115** in
